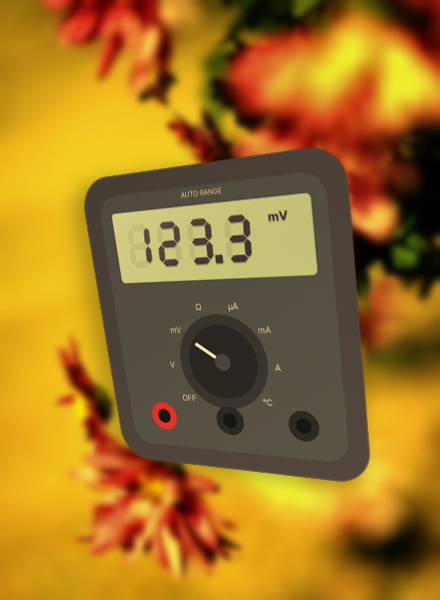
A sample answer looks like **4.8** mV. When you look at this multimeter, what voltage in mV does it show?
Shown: **123.3** mV
